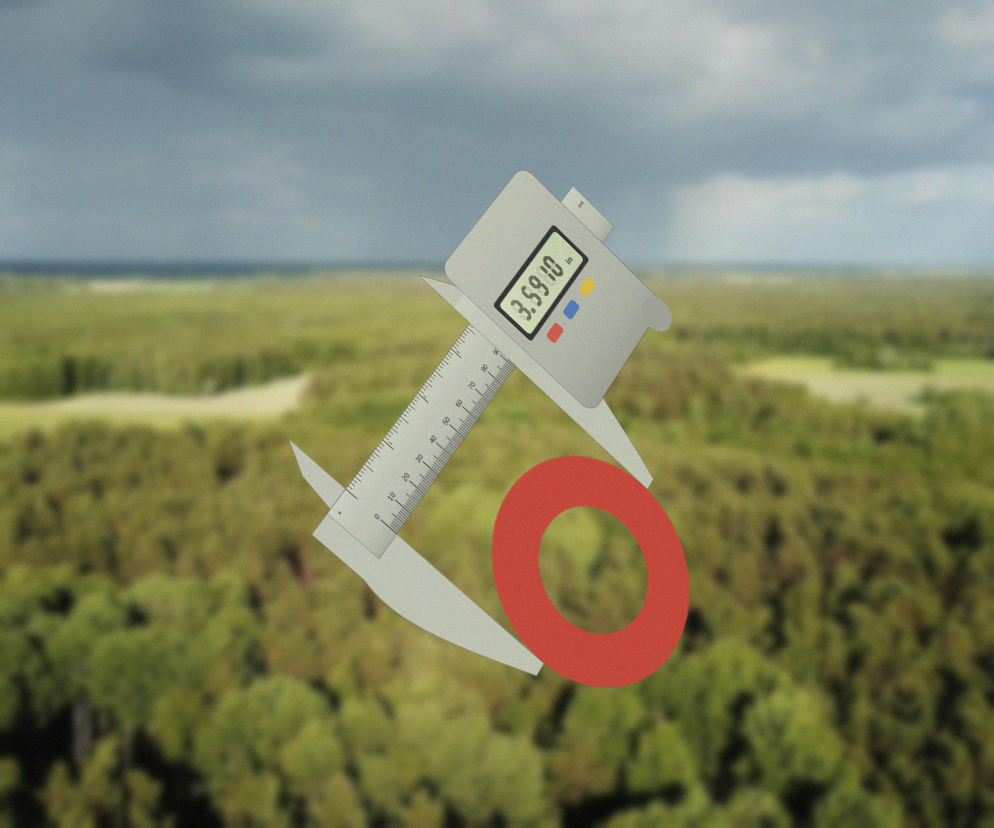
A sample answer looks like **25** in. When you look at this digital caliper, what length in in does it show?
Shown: **3.5910** in
